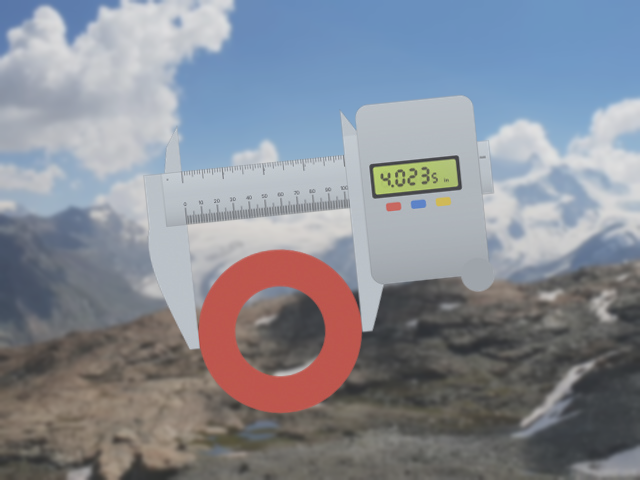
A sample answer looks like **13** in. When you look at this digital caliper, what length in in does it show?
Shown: **4.0235** in
